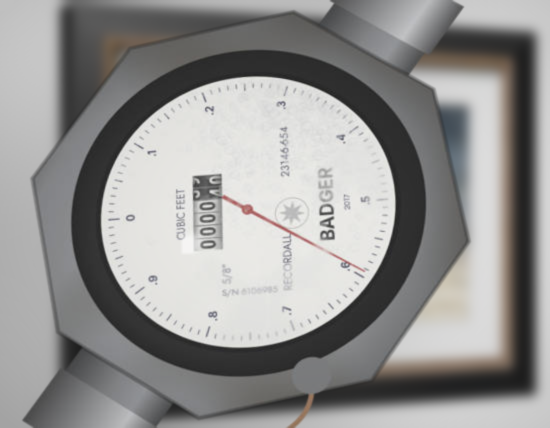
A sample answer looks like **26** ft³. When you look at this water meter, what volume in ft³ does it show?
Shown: **39.59** ft³
